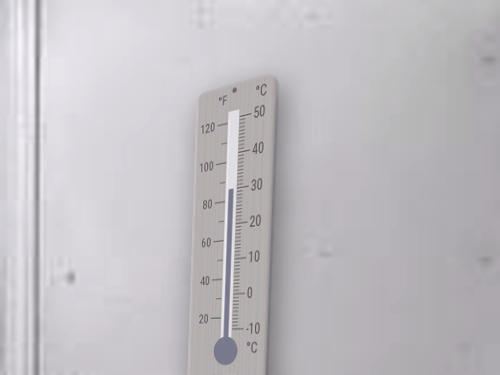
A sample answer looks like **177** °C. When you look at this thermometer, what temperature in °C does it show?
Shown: **30** °C
